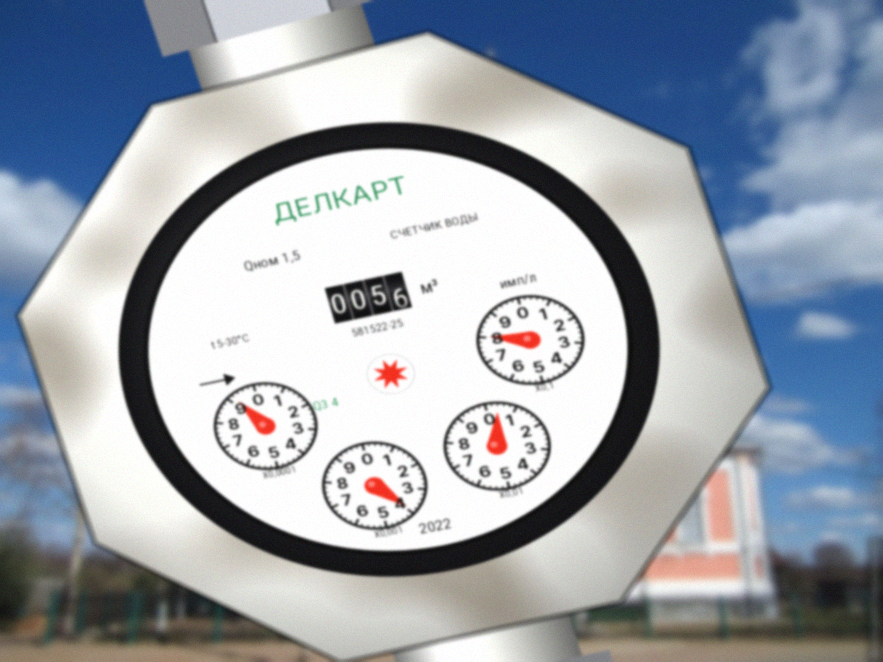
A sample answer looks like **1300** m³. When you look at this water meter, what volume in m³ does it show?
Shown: **55.8039** m³
